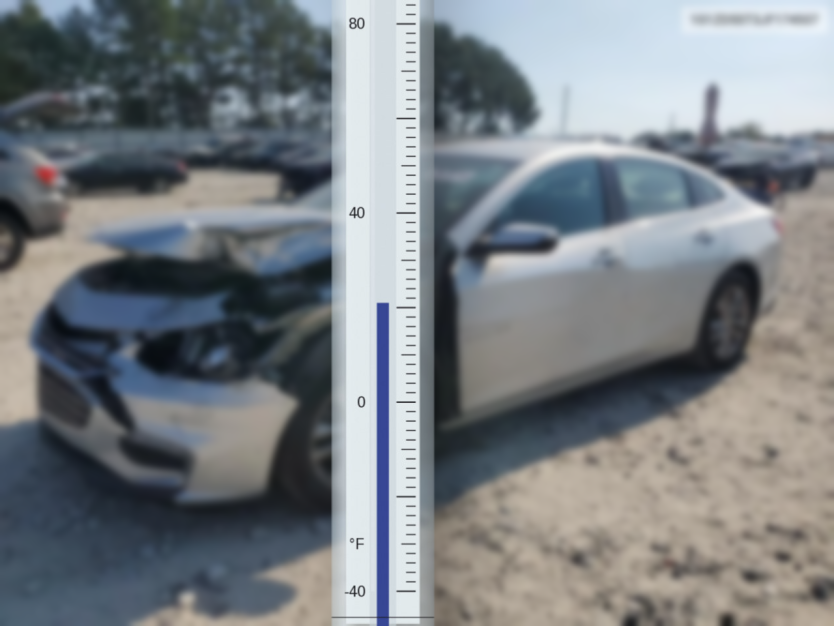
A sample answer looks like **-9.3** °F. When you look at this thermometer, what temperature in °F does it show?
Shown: **21** °F
